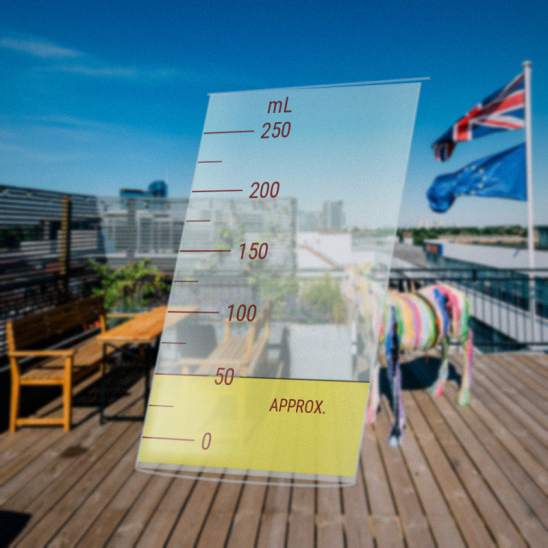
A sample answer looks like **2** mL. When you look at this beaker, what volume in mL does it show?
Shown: **50** mL
